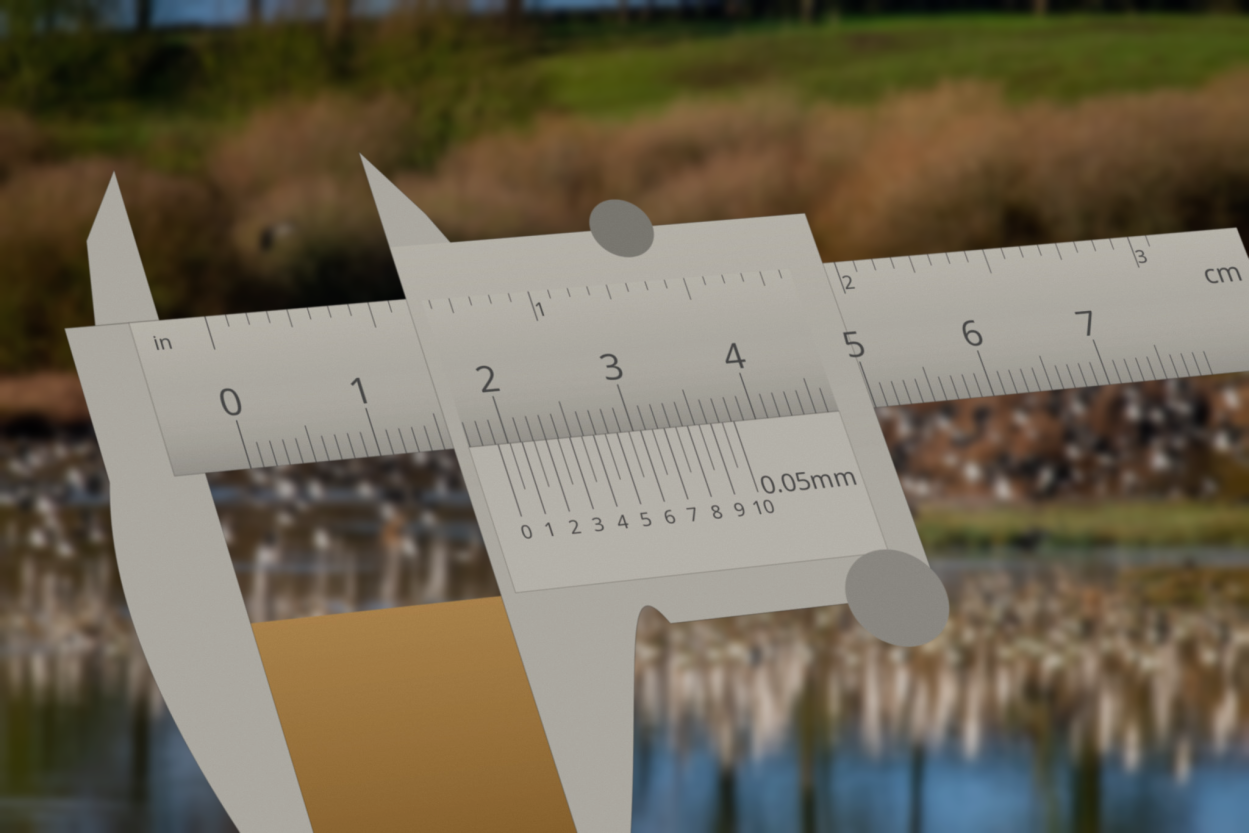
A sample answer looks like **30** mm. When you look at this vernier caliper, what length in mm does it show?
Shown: **19.2** mm
